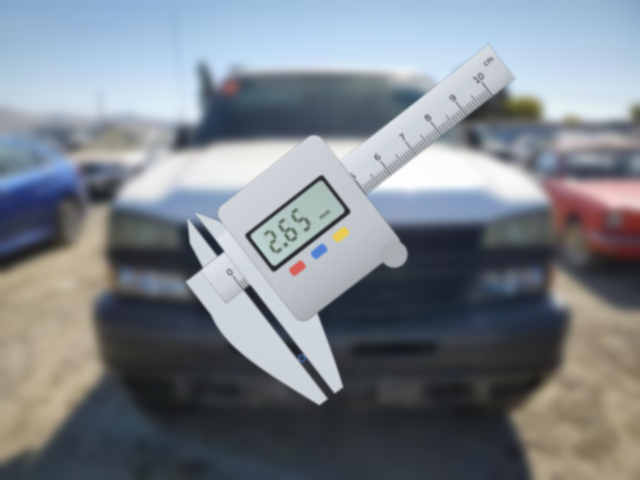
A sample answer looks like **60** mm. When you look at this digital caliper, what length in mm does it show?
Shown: **2.65** mm
